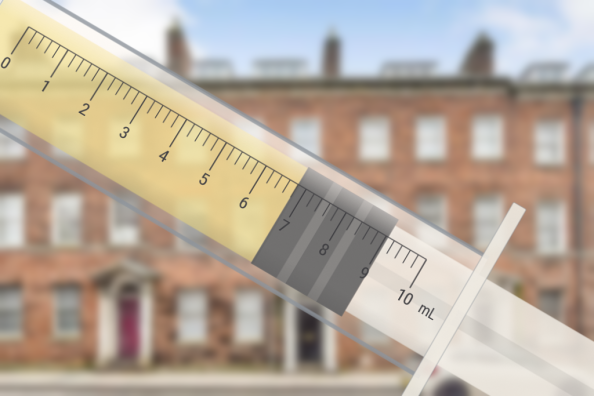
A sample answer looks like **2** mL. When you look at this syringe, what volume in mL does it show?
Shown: **6.8** mL
